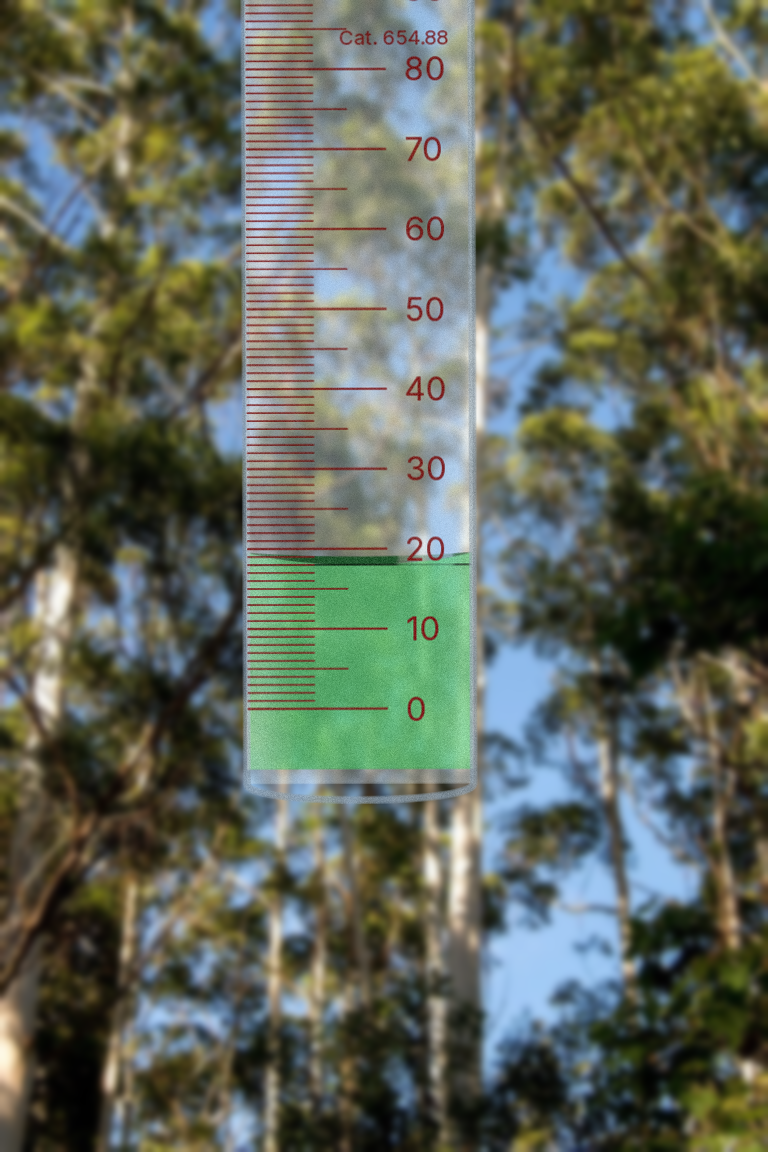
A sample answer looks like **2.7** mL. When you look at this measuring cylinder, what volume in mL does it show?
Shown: **18** mL
